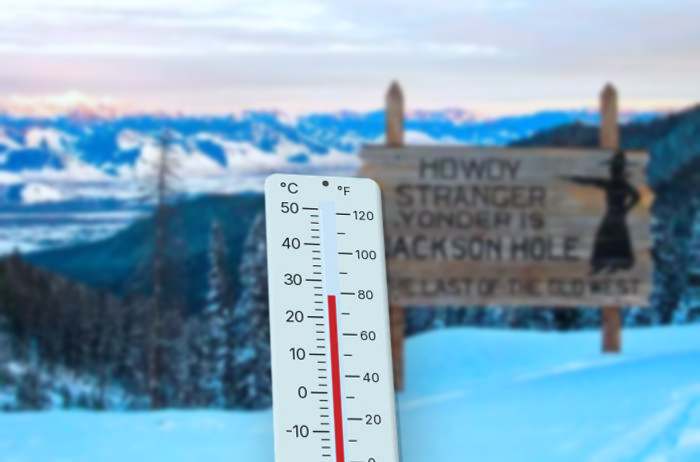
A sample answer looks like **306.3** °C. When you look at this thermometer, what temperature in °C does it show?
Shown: **26** °C
